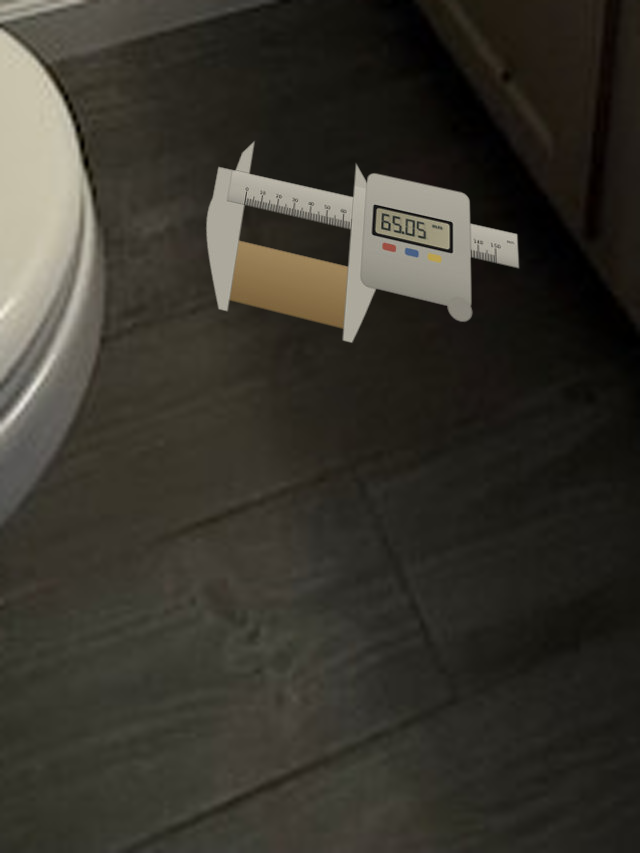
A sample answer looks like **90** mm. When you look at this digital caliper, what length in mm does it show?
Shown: **65.05** mm
